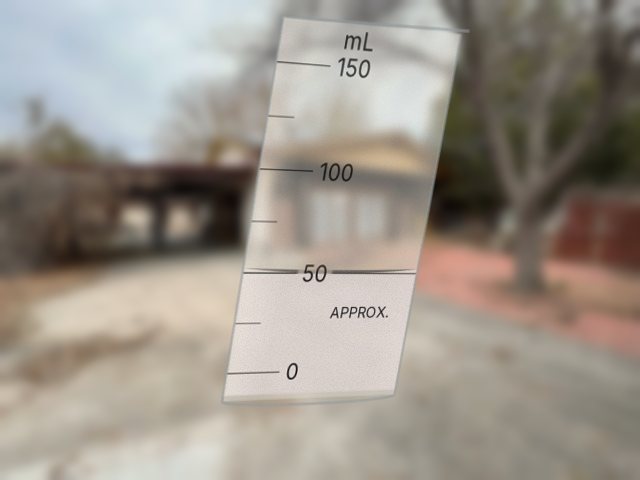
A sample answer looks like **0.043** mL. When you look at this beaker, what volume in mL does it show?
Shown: **50** mL
